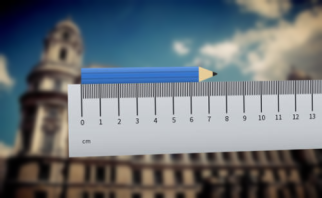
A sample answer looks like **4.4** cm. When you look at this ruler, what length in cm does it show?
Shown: **7.5** cm
